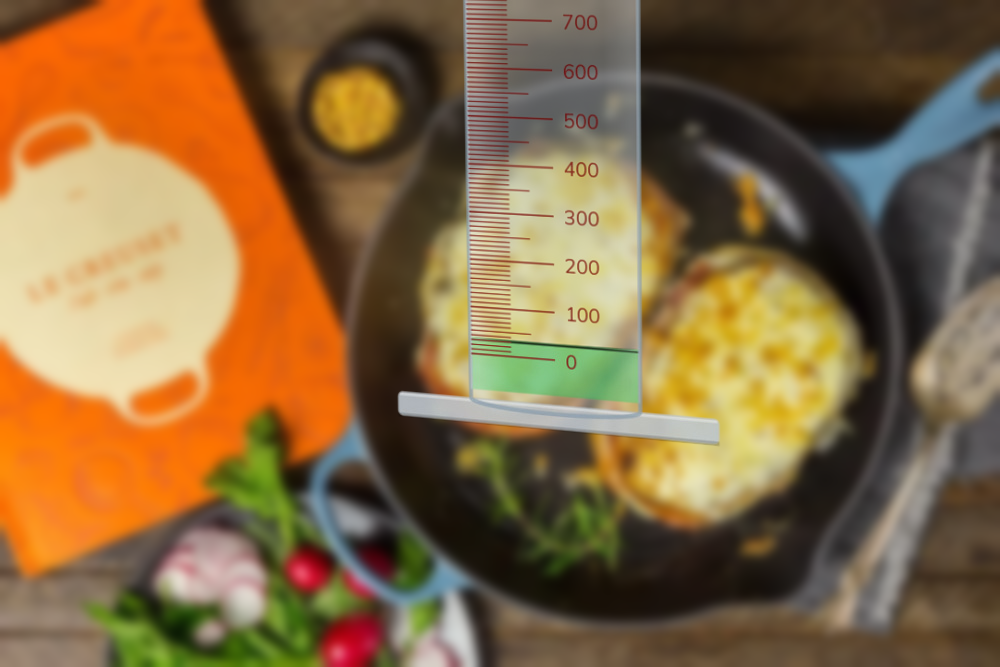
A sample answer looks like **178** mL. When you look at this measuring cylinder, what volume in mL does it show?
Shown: **30** mL
